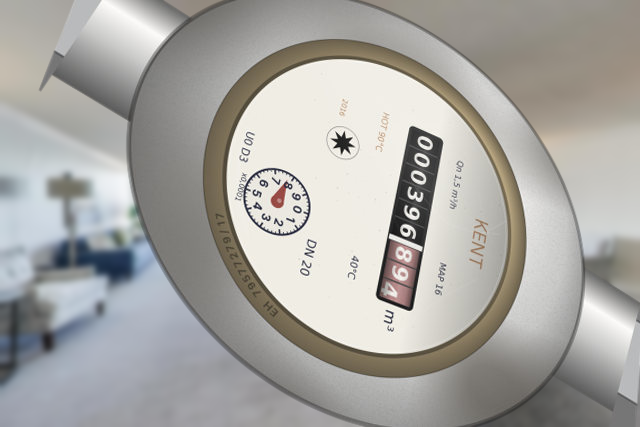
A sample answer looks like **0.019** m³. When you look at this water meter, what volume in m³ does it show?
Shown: **396.8937** m³
